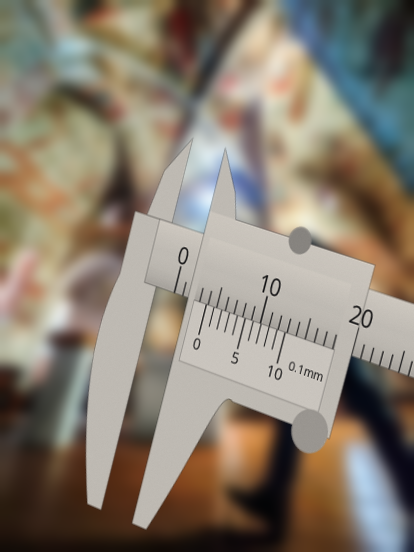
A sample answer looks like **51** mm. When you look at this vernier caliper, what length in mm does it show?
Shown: **3.8** mm
